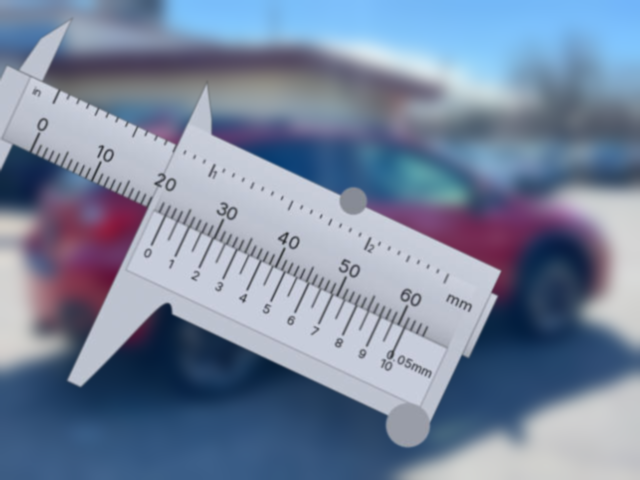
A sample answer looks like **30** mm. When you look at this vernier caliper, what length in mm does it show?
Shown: **22.0** mm
